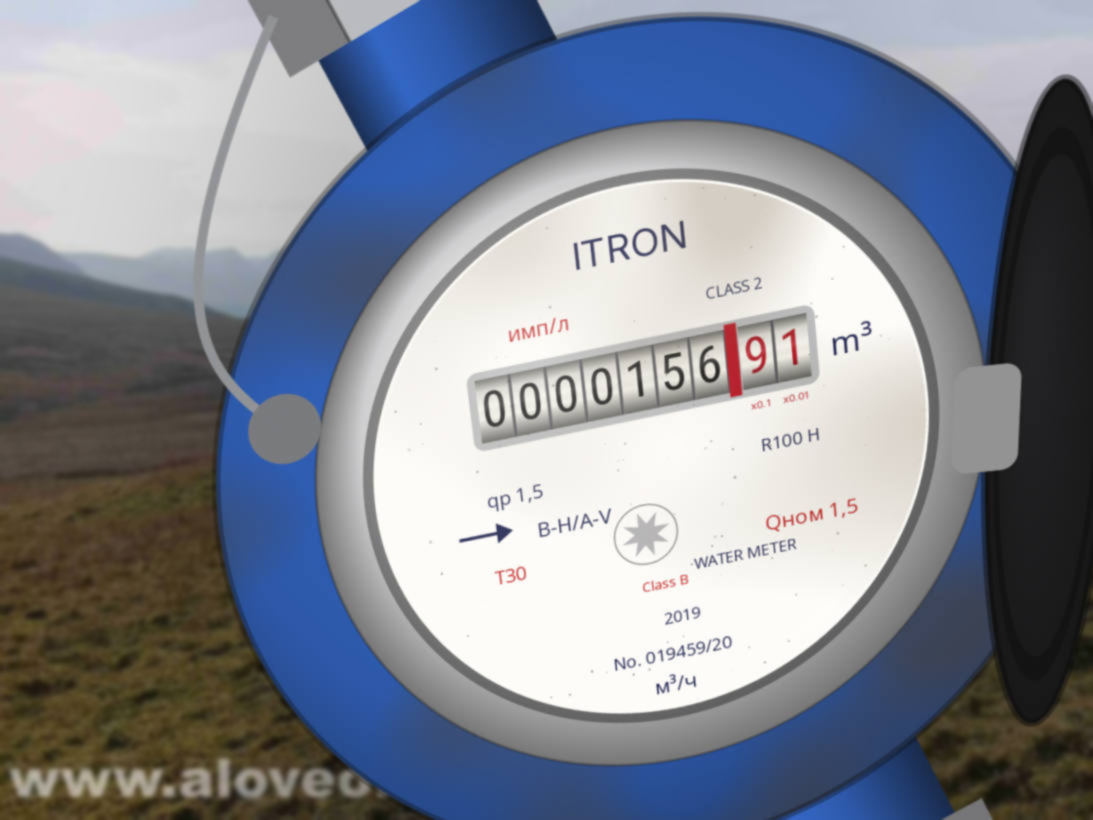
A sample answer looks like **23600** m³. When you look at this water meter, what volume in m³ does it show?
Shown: **156.91** m³
